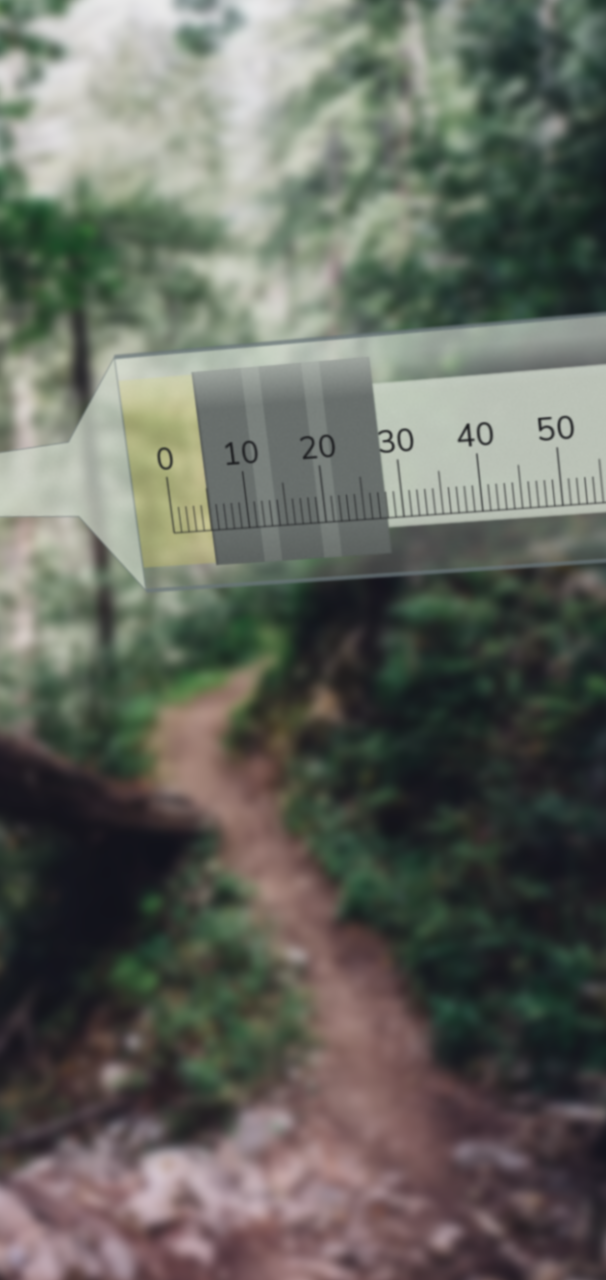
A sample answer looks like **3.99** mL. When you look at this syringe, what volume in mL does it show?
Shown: **5** mL
